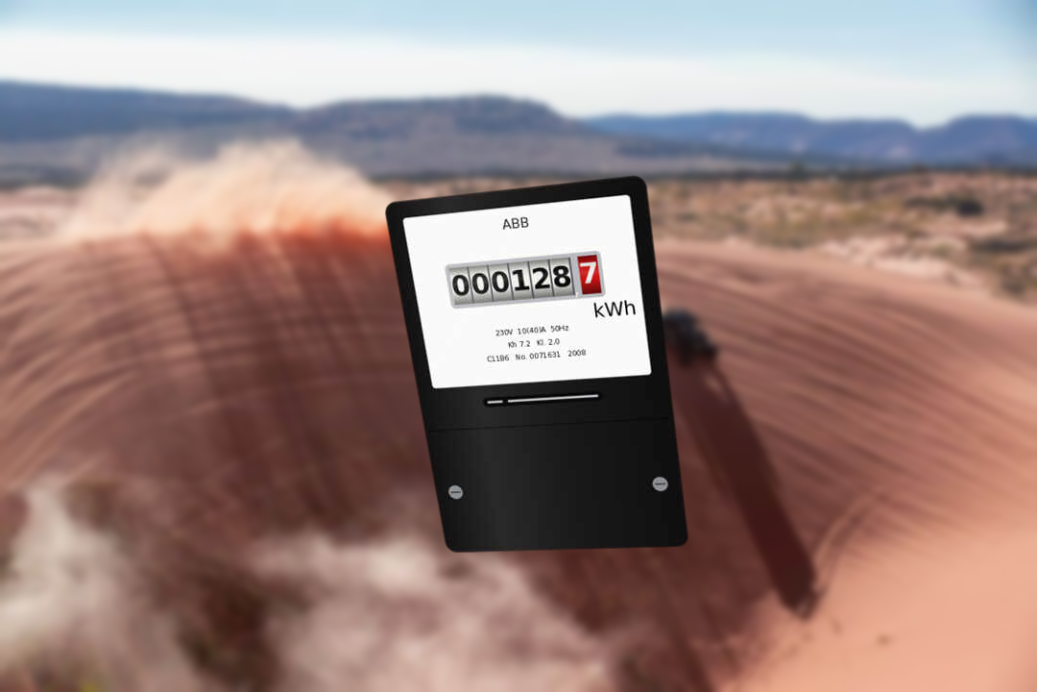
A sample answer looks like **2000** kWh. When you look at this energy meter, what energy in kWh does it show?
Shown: **128.7** kWh
